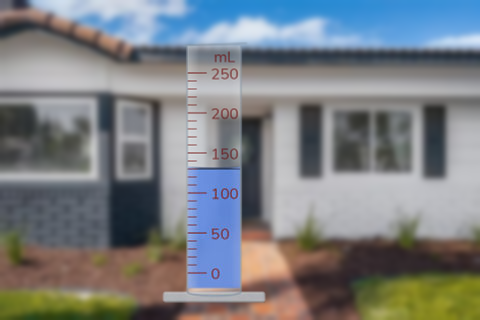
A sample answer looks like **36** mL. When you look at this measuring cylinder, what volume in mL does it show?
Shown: **130** mL
